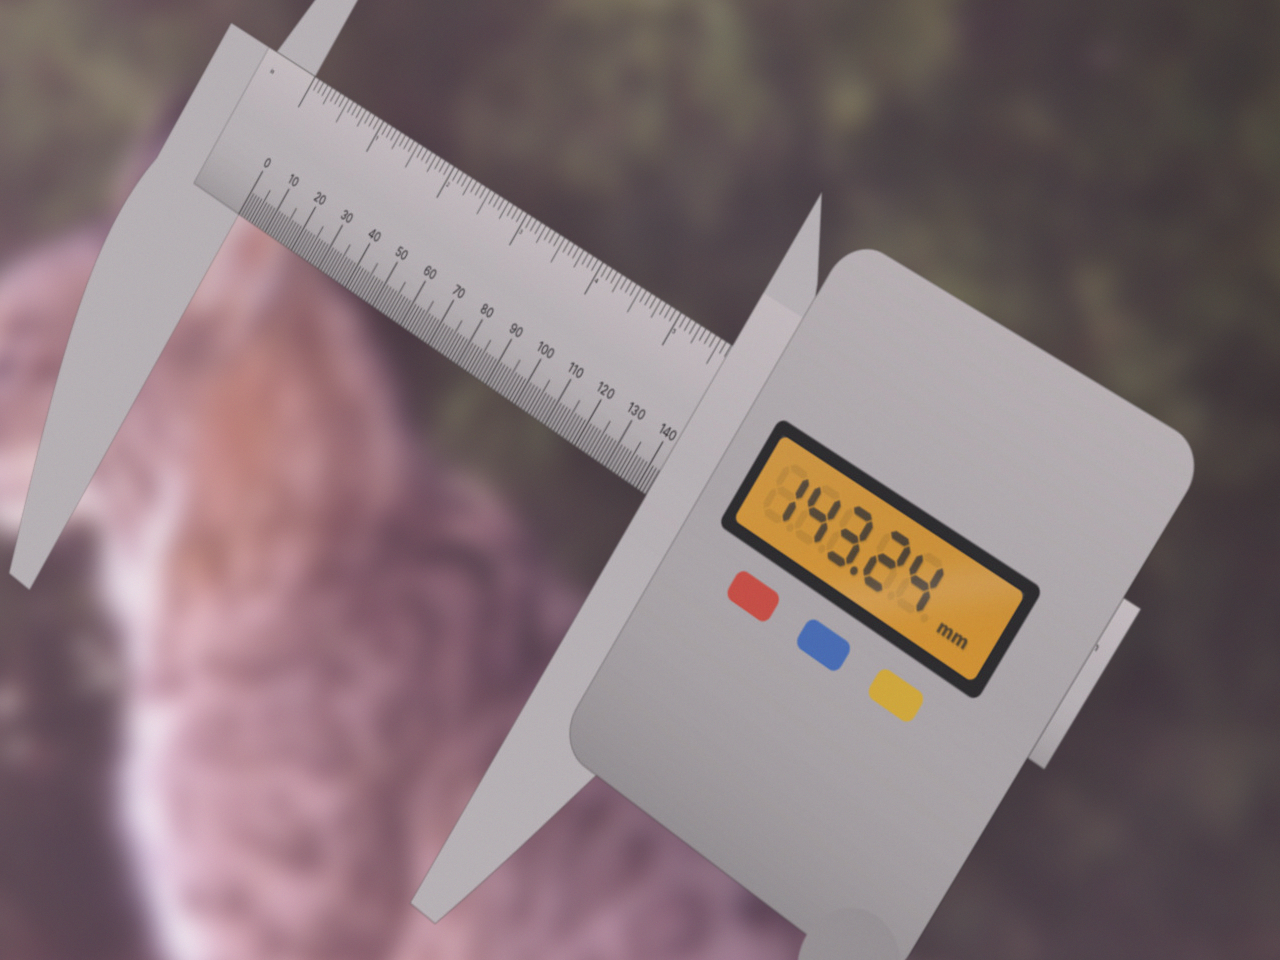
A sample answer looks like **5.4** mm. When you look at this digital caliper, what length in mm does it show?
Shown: **143.24** mm
